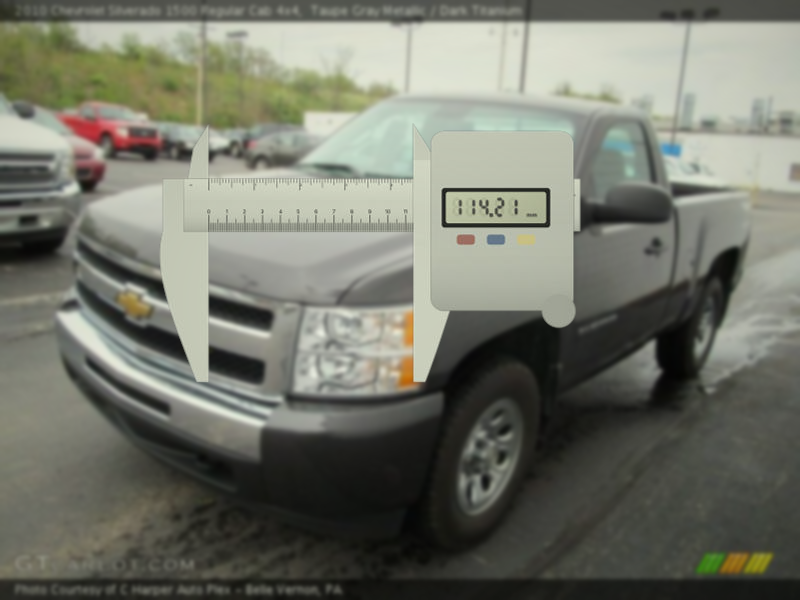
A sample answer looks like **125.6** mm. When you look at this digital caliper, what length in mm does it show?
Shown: **114.21** mm
